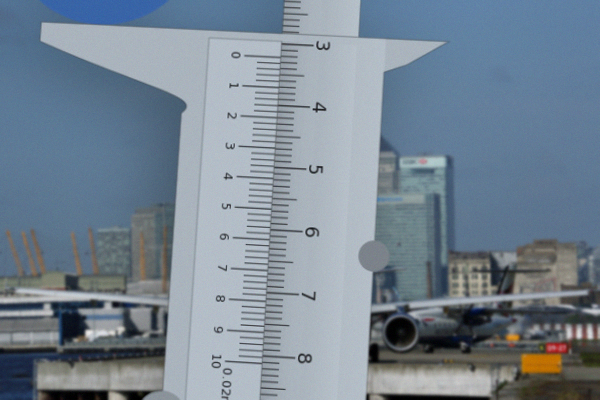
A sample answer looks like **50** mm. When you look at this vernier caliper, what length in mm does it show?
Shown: **32.2** mm
